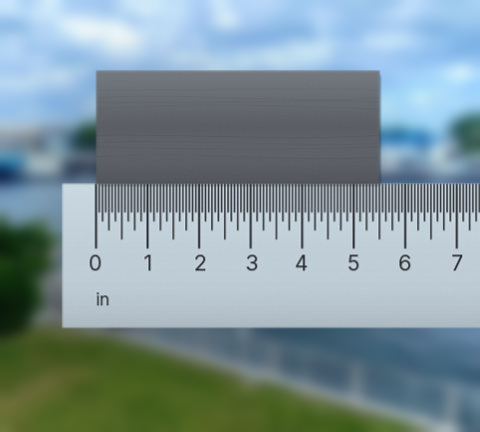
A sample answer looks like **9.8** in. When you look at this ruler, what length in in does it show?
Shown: **5.5** in
